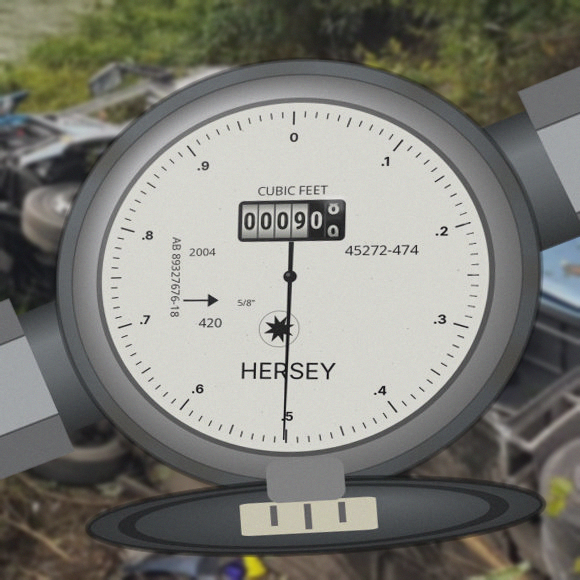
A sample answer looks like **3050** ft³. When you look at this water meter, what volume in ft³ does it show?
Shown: **908.50** ft³
